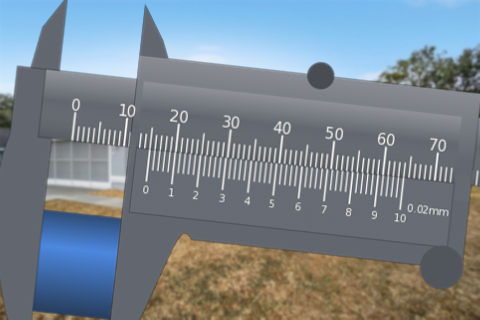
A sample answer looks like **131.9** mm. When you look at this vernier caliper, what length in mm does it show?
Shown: **15.0** mm
